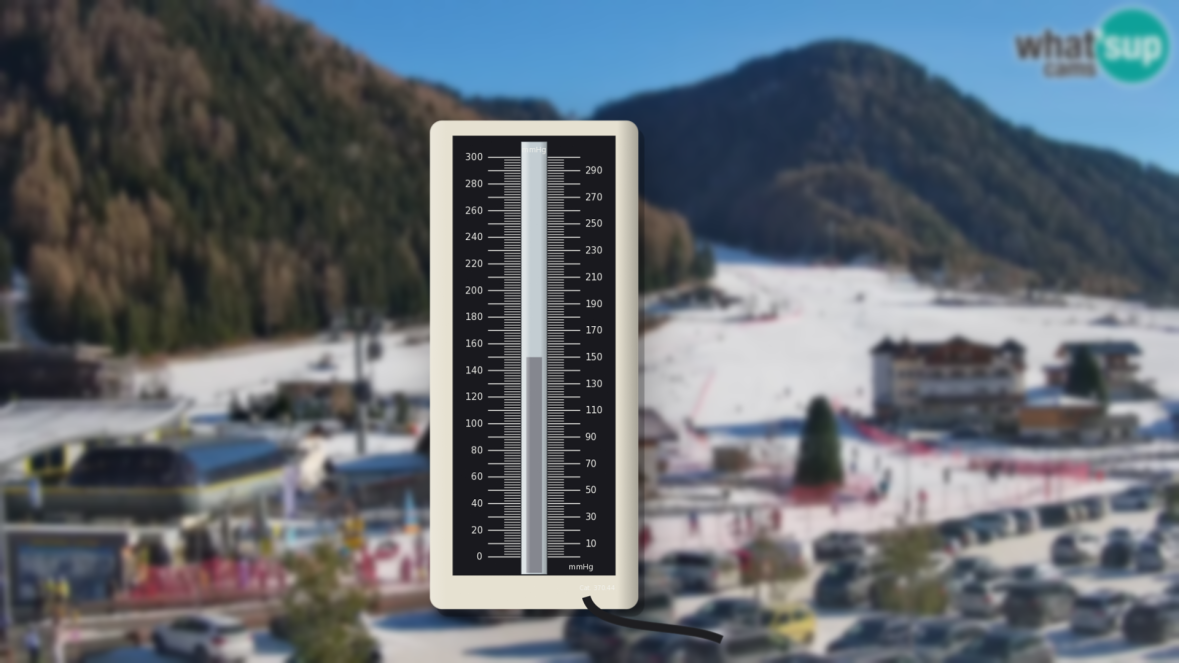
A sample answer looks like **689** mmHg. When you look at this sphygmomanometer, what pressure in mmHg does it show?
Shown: **150** mmHg
